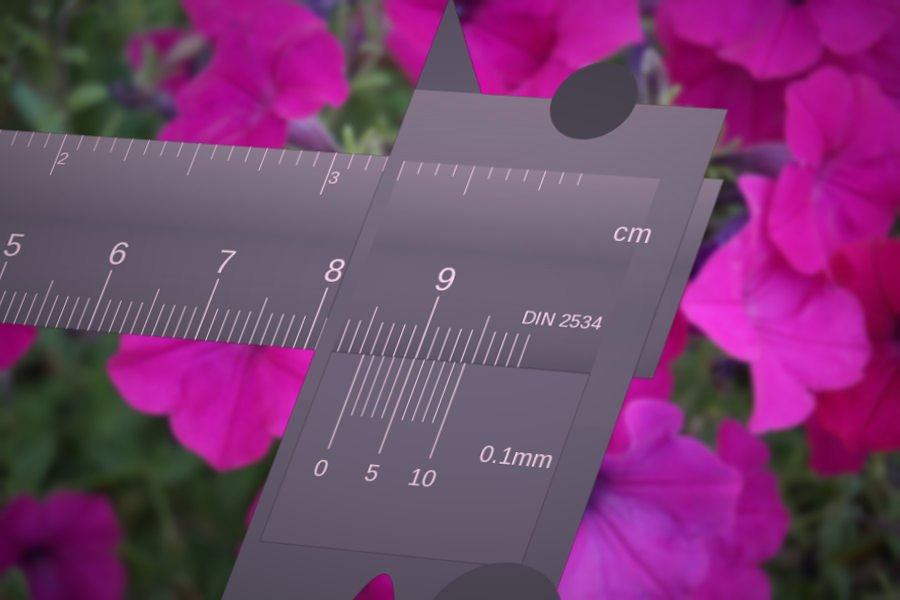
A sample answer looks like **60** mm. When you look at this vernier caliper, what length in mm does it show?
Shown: **85.4** mm
